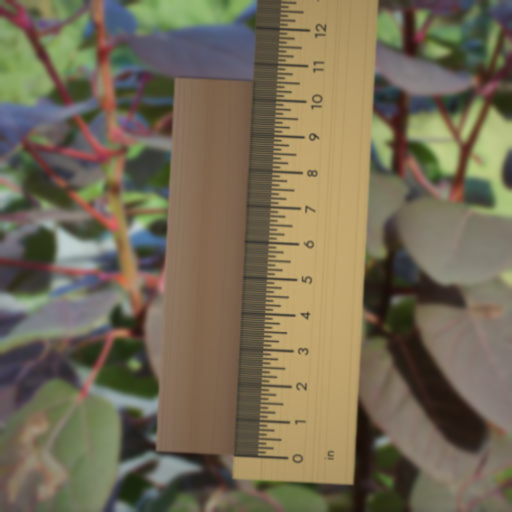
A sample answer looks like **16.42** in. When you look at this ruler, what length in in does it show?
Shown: **10.5** in
